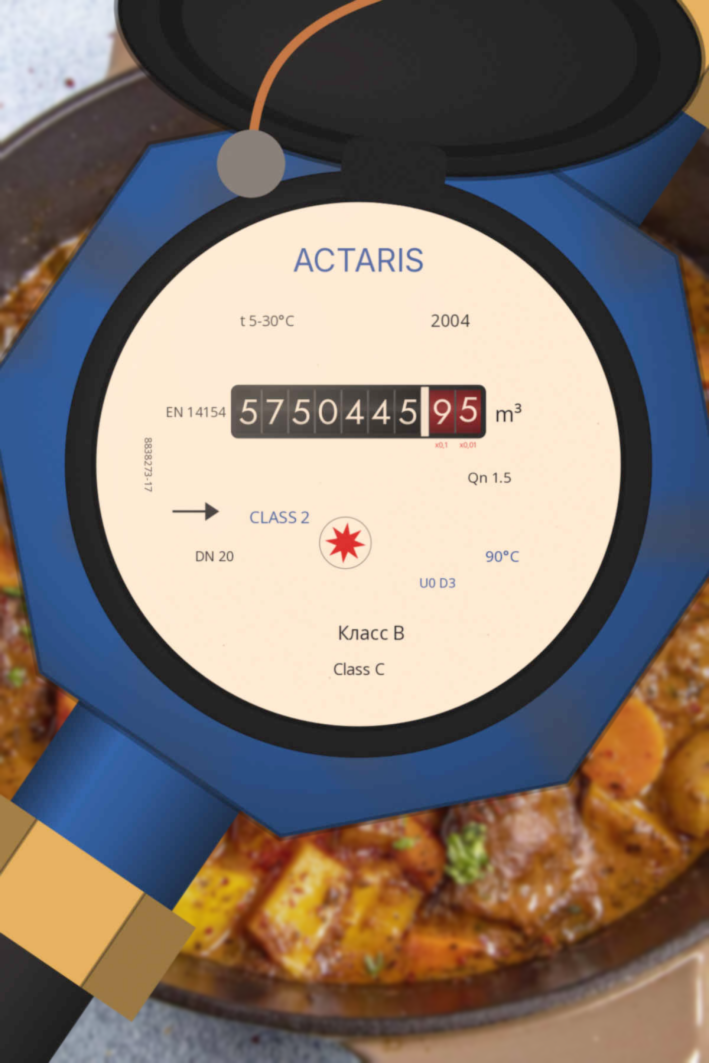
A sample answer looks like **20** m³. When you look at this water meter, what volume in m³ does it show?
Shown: **5750445.95** m³
